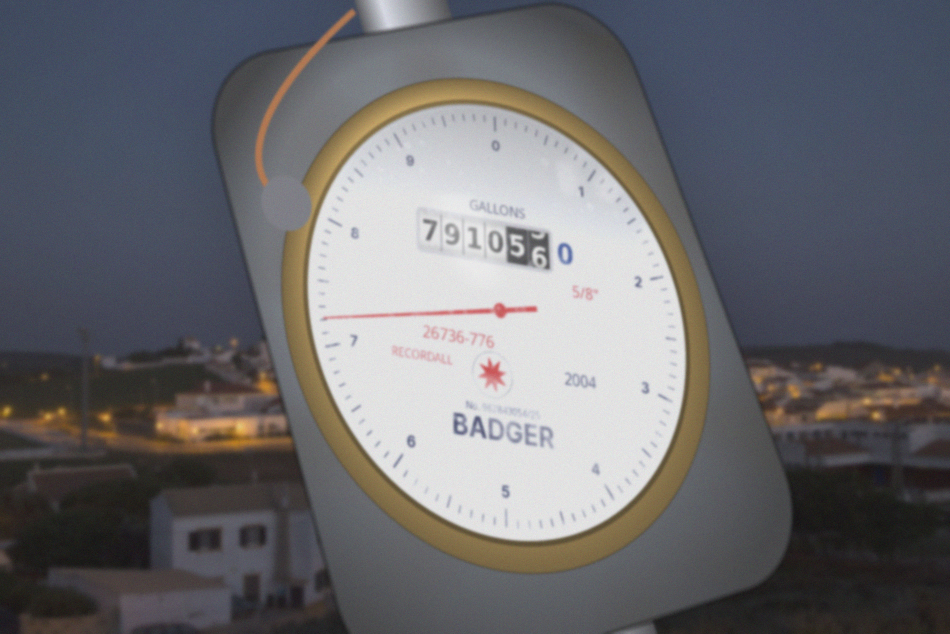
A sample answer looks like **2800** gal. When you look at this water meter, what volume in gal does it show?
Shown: **7910557.2** gal
